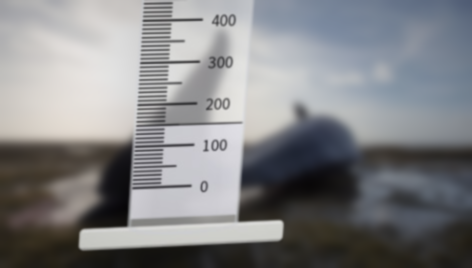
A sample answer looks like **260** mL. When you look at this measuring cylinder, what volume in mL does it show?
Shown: **150** mL
